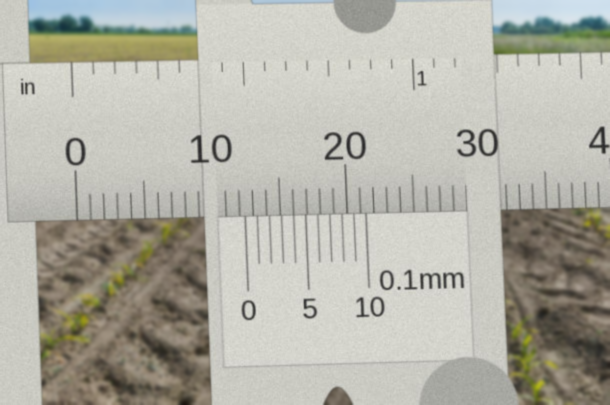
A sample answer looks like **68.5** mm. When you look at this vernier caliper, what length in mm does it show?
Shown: **12.4** mm
